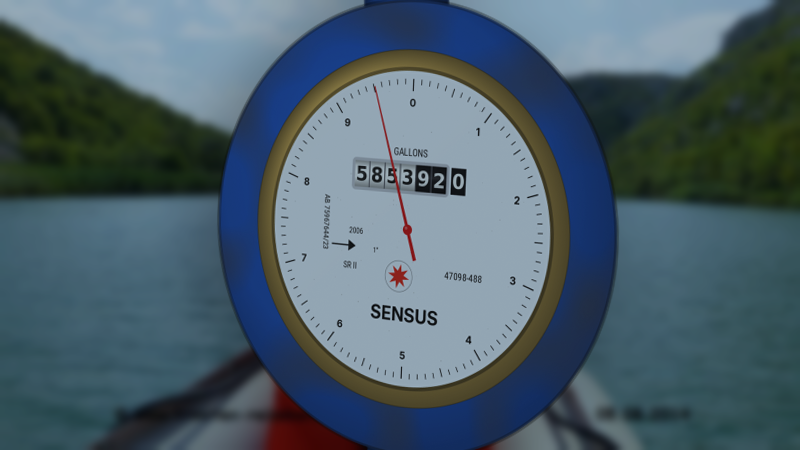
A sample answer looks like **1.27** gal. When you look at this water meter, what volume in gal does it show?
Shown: **5853919.5** gal
